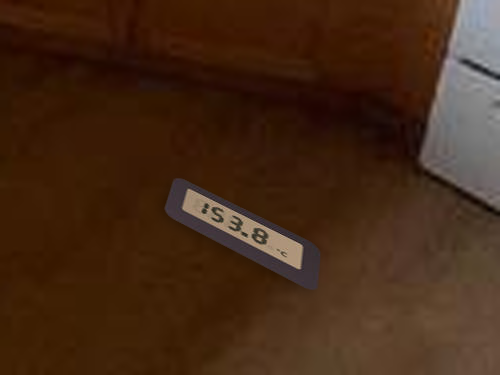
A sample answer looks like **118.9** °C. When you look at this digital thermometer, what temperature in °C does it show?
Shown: **153.8** °C
